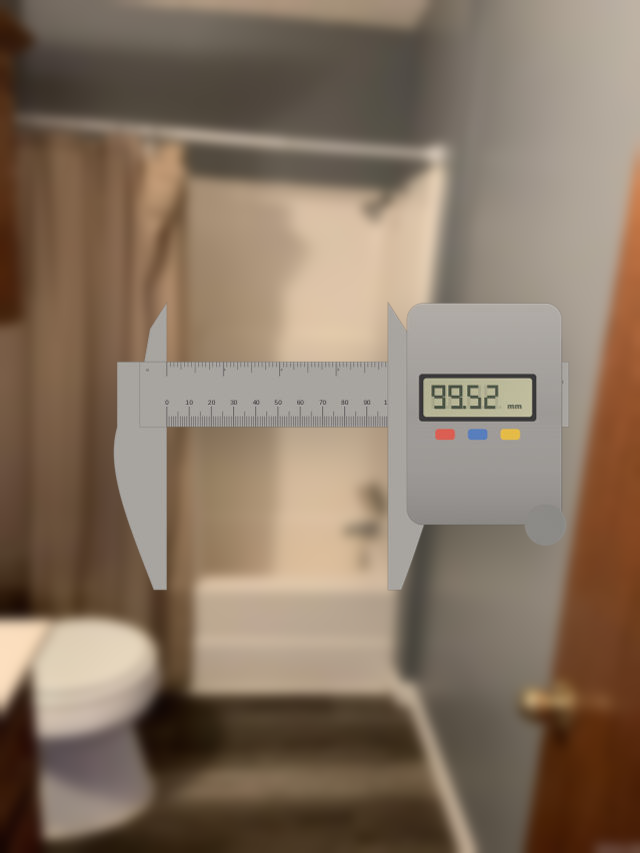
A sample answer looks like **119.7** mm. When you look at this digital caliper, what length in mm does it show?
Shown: **99.52** mm
